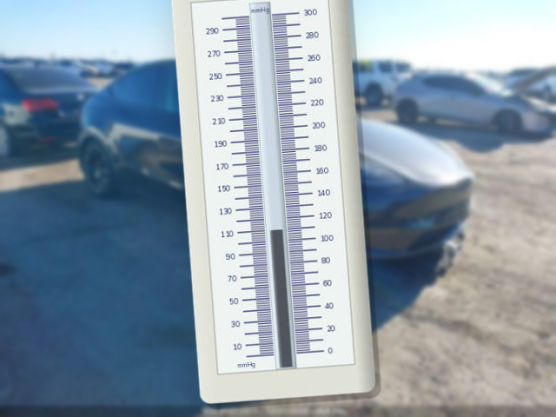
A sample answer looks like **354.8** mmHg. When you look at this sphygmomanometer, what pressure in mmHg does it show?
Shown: **110** mmHg
